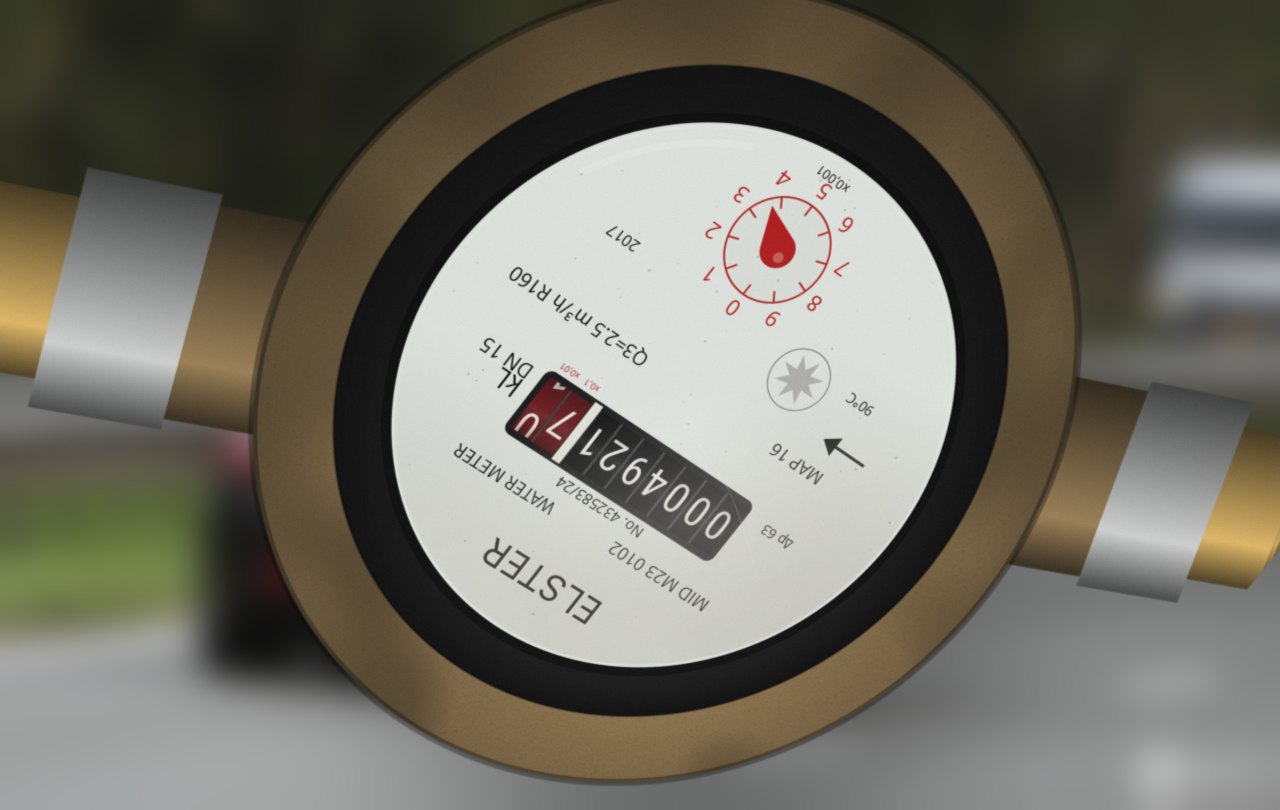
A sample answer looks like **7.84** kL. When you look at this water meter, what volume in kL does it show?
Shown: **4921.703** kL
